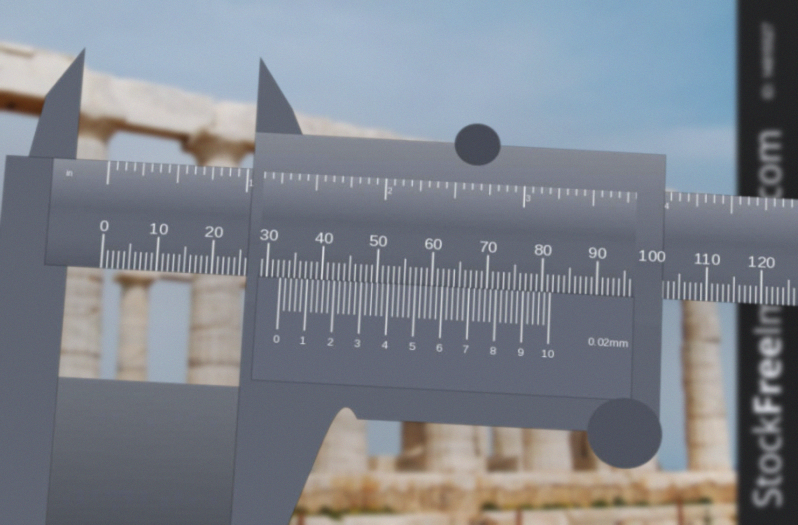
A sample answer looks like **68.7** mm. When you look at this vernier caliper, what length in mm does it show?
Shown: **32.5** mm
